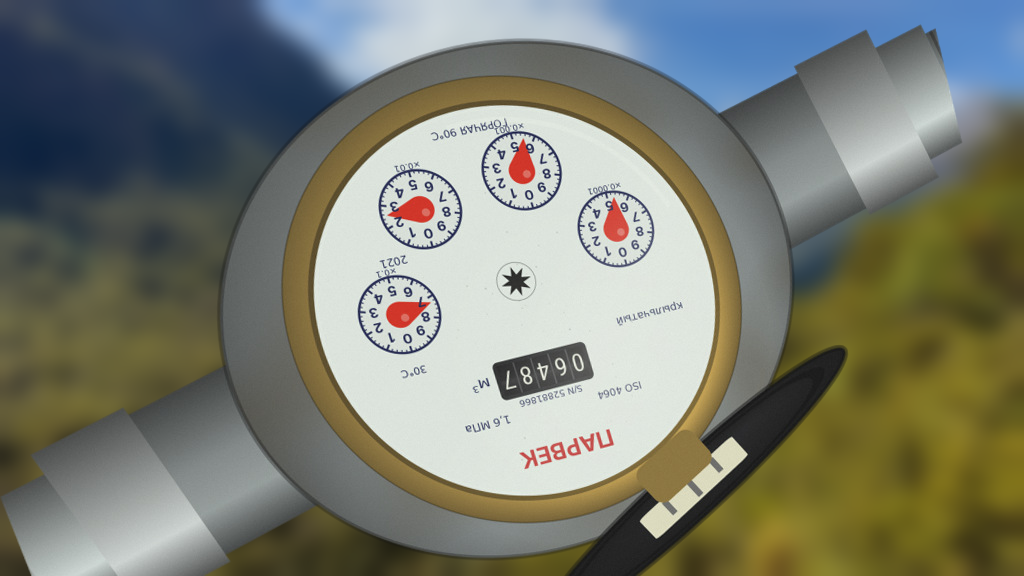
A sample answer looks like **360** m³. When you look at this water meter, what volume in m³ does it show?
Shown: **6487.7255** m³
